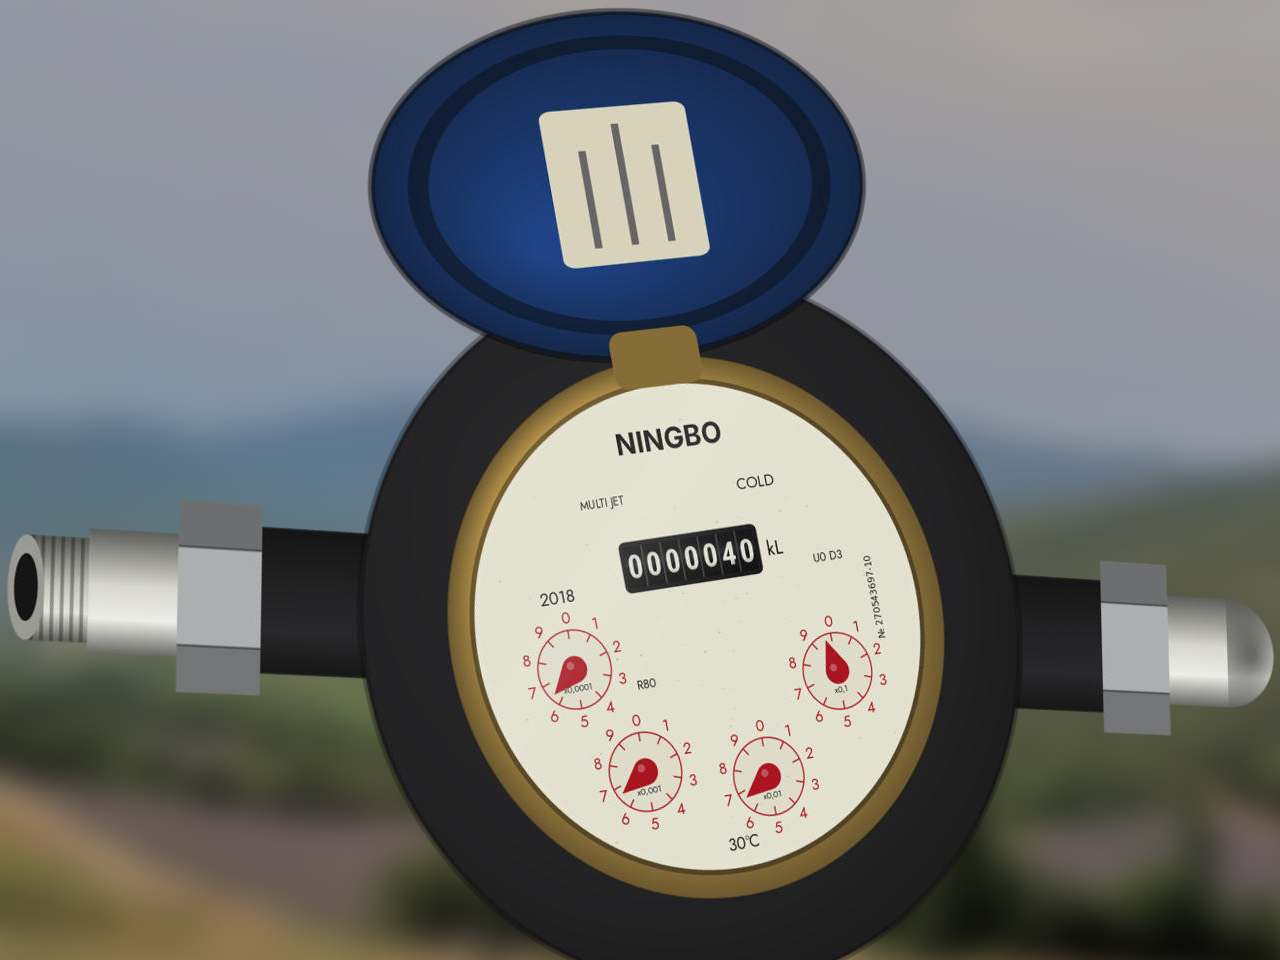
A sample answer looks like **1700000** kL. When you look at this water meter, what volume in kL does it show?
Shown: **39.9666** kL
